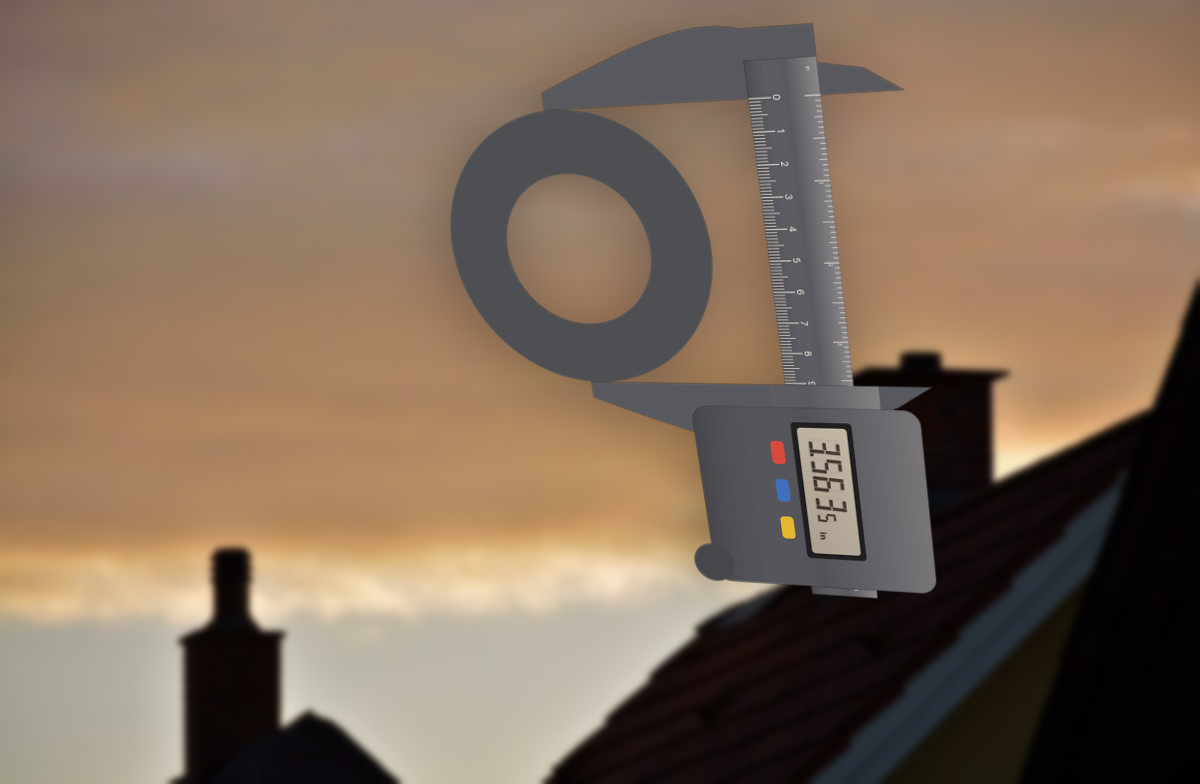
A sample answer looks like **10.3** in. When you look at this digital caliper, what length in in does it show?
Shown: **3.5635** in
